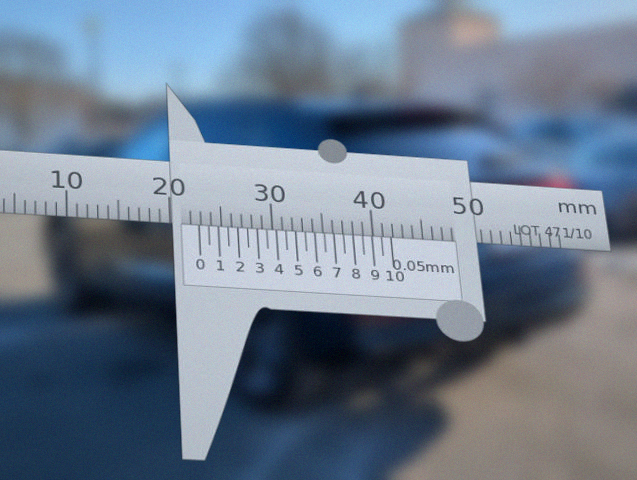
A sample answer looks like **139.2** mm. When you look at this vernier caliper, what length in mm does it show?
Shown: **22.8** mm
